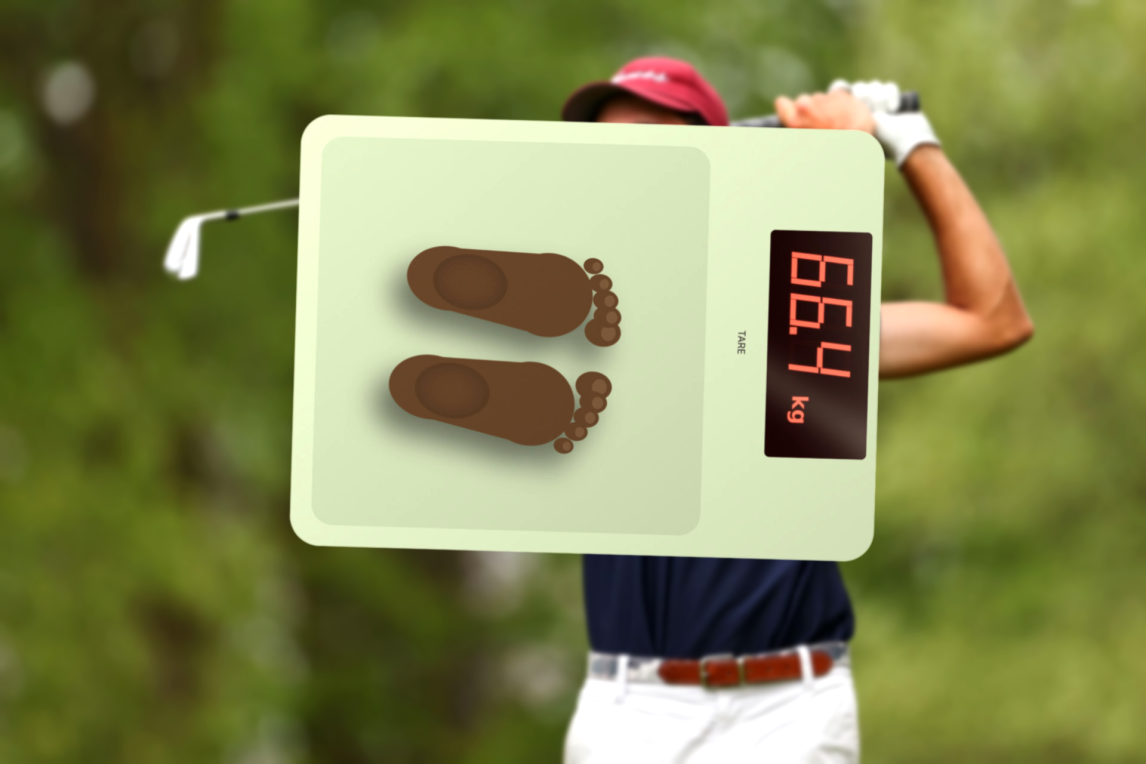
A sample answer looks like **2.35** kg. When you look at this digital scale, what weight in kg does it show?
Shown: **66.4** kg
